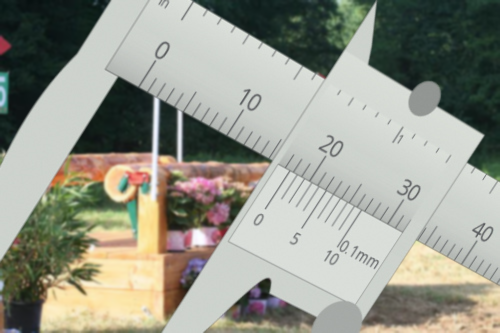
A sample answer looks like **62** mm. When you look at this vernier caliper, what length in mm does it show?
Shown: **17.6** mm
